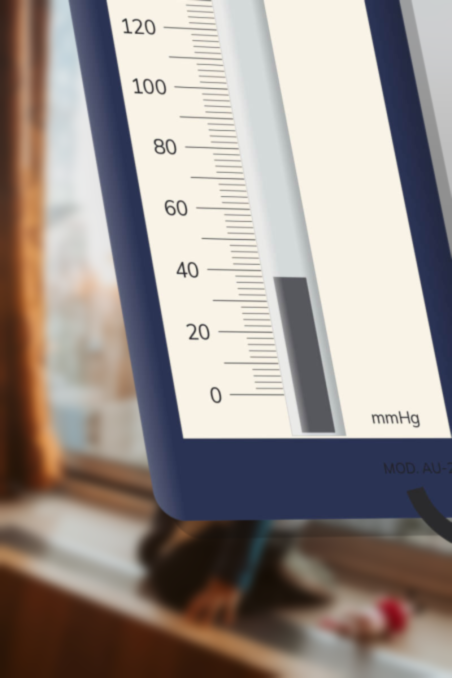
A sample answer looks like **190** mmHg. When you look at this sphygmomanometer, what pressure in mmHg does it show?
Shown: **38** mmHg
